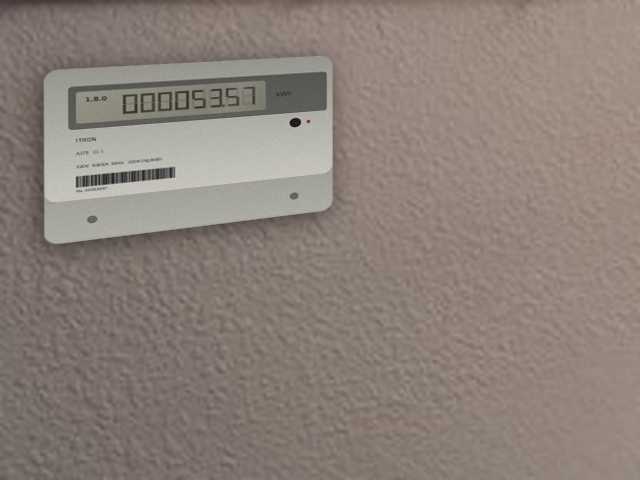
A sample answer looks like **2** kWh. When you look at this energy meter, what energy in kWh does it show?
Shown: **53.57** kWh
